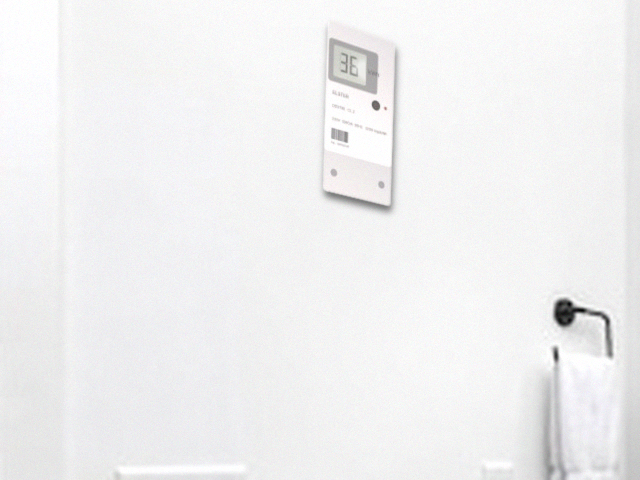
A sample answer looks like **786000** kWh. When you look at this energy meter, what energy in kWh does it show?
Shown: **36** kWh
